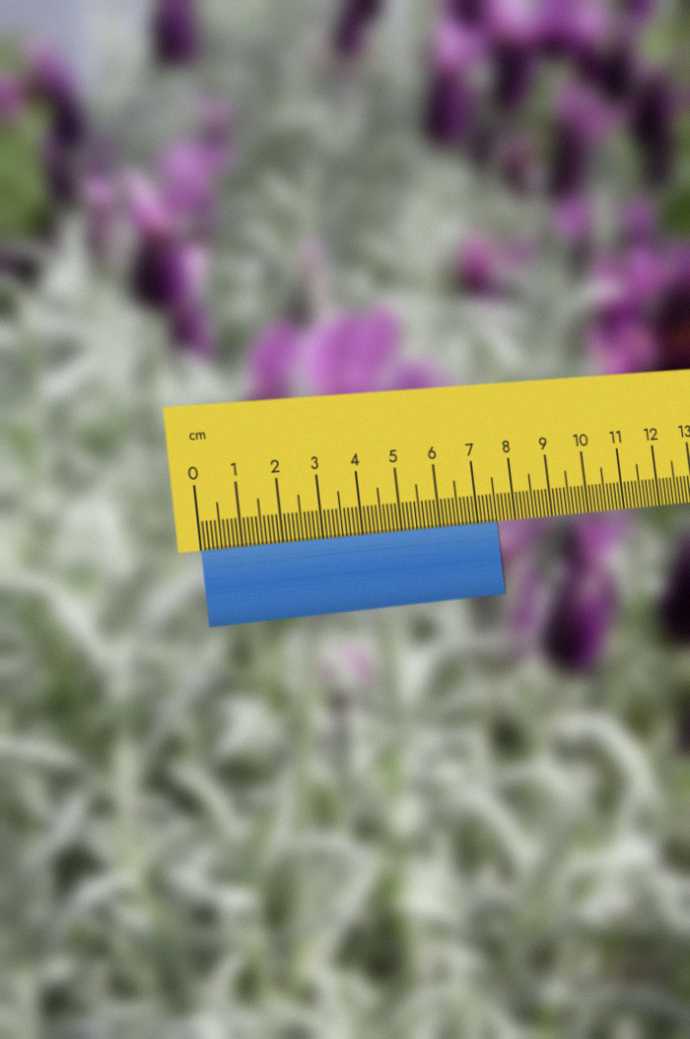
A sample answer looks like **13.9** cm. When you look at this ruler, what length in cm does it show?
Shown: **7.5** cm
